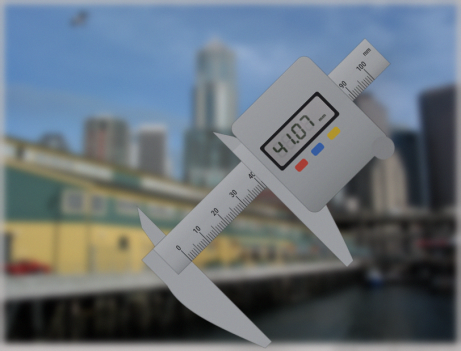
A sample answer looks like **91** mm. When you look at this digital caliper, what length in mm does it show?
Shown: **41.07** mm
